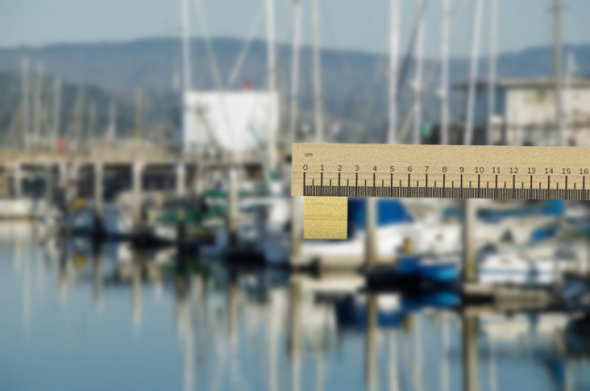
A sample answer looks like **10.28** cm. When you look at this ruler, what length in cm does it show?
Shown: **2.5** cm
